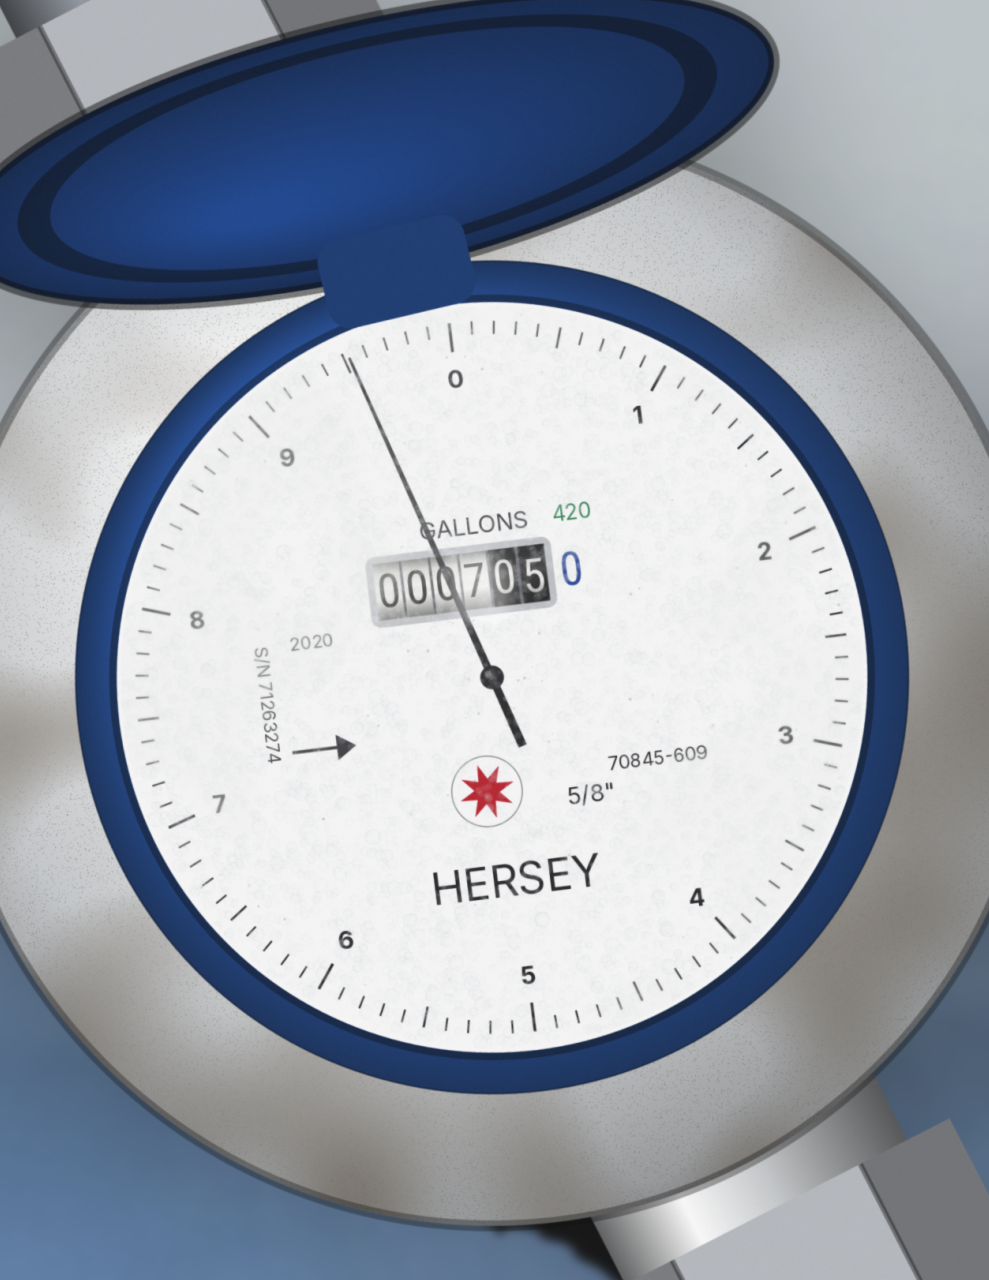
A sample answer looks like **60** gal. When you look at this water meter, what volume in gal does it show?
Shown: **7049.5** gal
